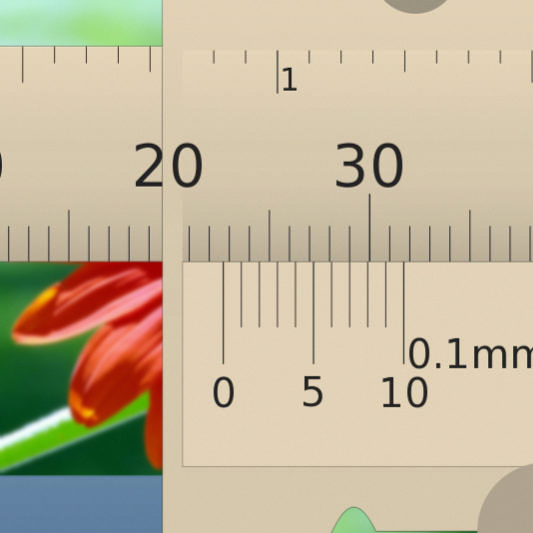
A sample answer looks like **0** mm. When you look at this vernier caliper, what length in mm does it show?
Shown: **22.7** mm
